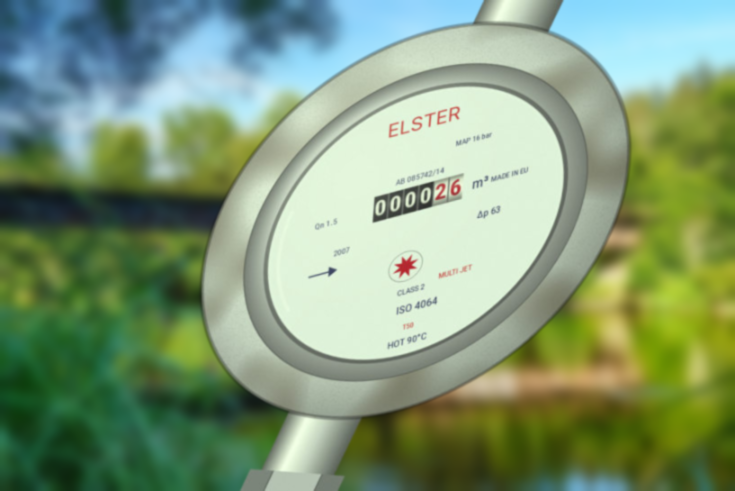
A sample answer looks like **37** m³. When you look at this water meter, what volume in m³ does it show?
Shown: **0.26** m³
